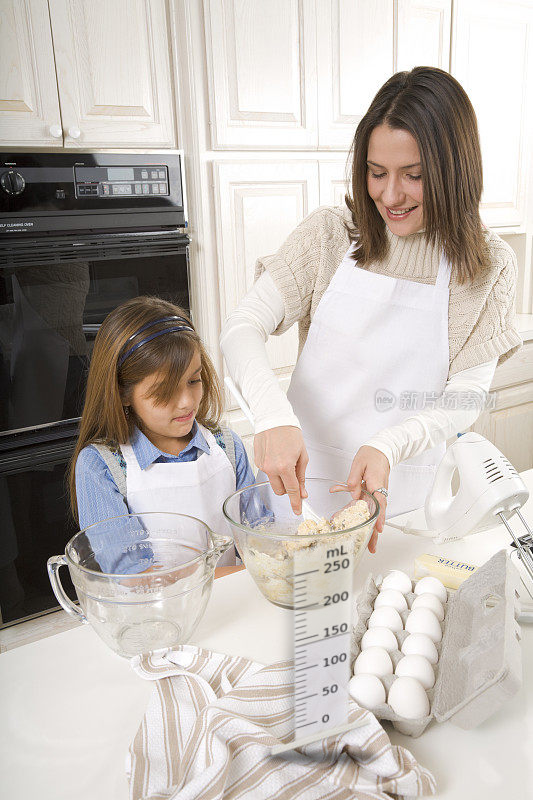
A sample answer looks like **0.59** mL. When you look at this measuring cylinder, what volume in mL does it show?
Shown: **140** mL
